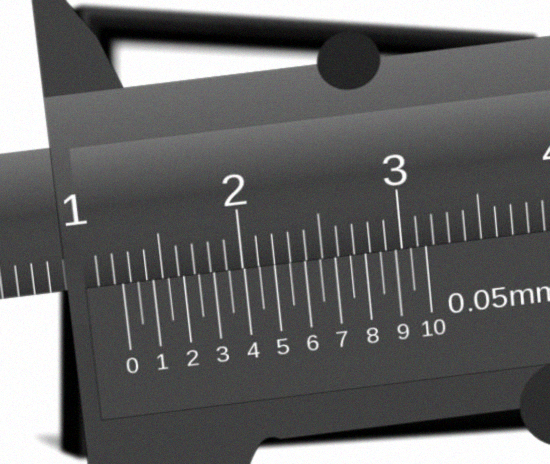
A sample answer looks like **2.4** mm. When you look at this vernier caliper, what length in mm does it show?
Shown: **12.5** mm
